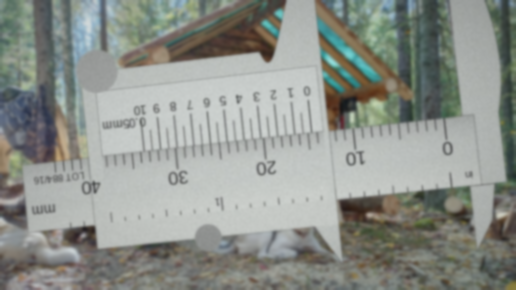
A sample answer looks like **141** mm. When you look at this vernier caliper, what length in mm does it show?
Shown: **14.6** mm
